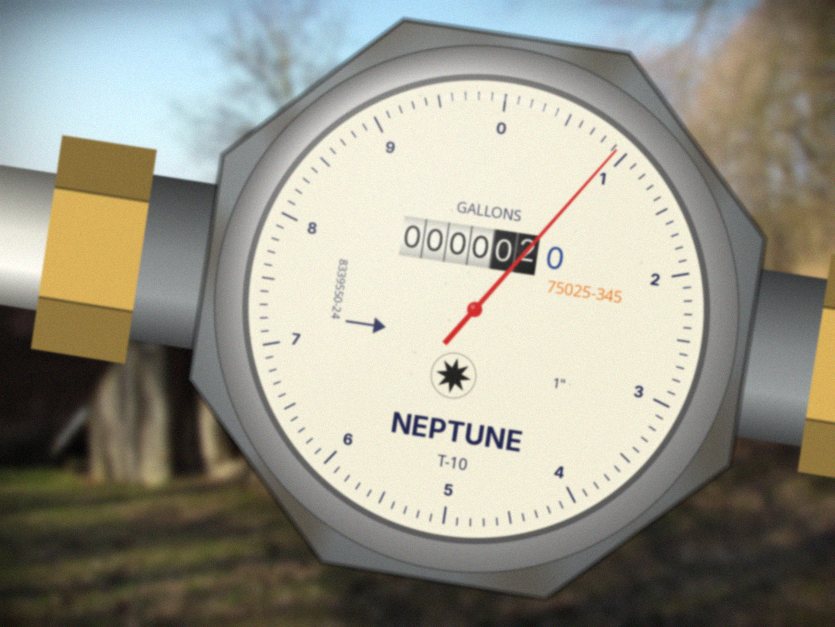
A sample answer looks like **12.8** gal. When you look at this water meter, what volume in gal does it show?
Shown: **20.9** gal
